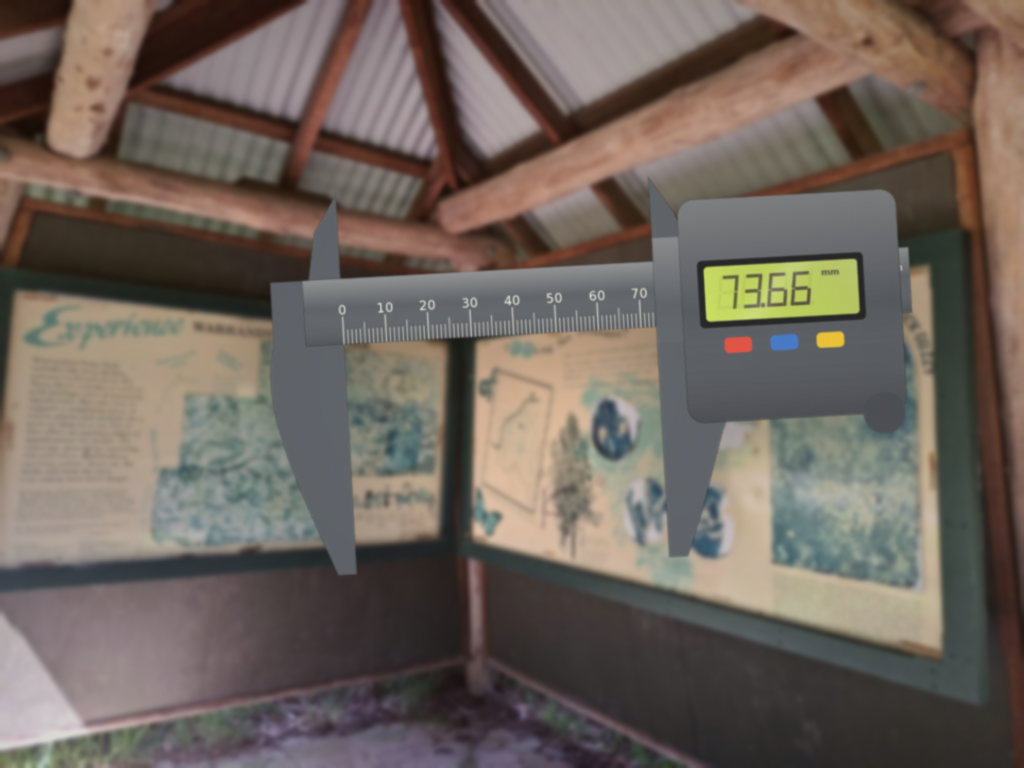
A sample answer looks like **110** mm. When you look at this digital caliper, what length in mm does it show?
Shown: **73.66** mm
